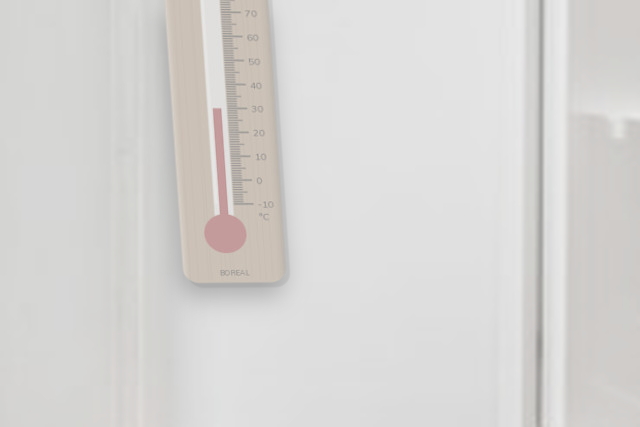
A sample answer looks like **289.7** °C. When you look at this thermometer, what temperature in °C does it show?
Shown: **30** °C
